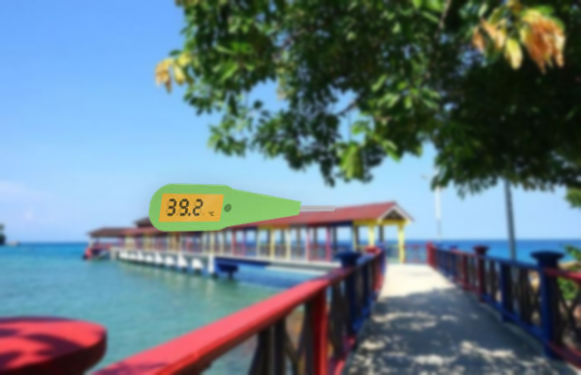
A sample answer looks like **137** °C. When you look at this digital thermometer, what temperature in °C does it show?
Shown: **39.2** °C
